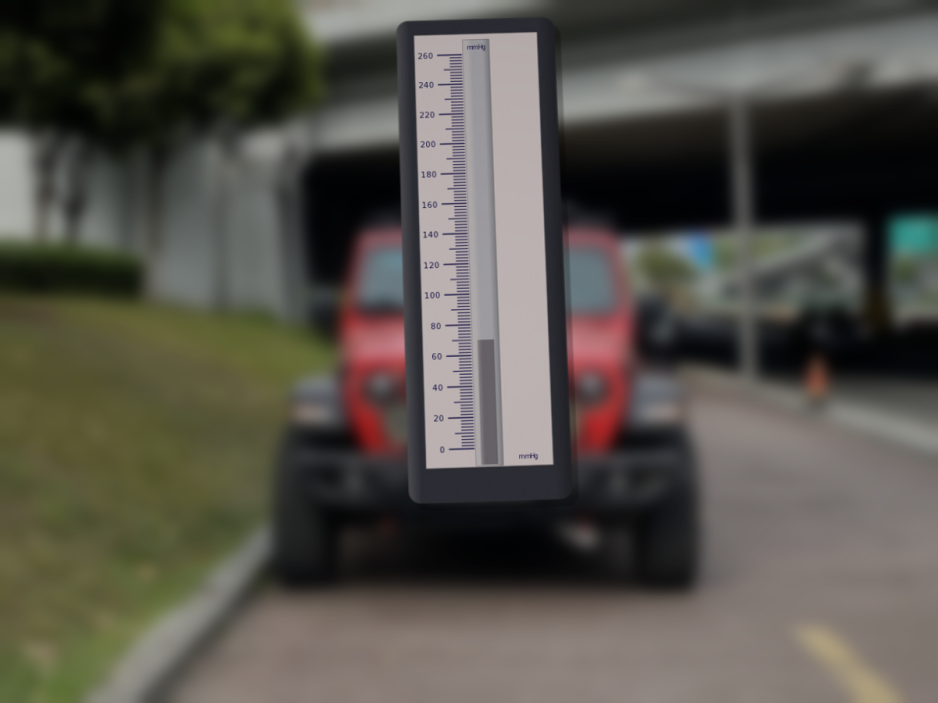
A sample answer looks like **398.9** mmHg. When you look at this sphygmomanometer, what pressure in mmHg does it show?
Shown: **70** mmHg
